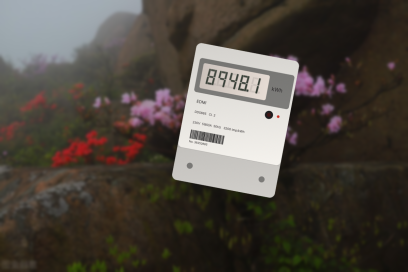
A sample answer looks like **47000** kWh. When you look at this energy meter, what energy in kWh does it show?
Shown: **8948.1** kWh
